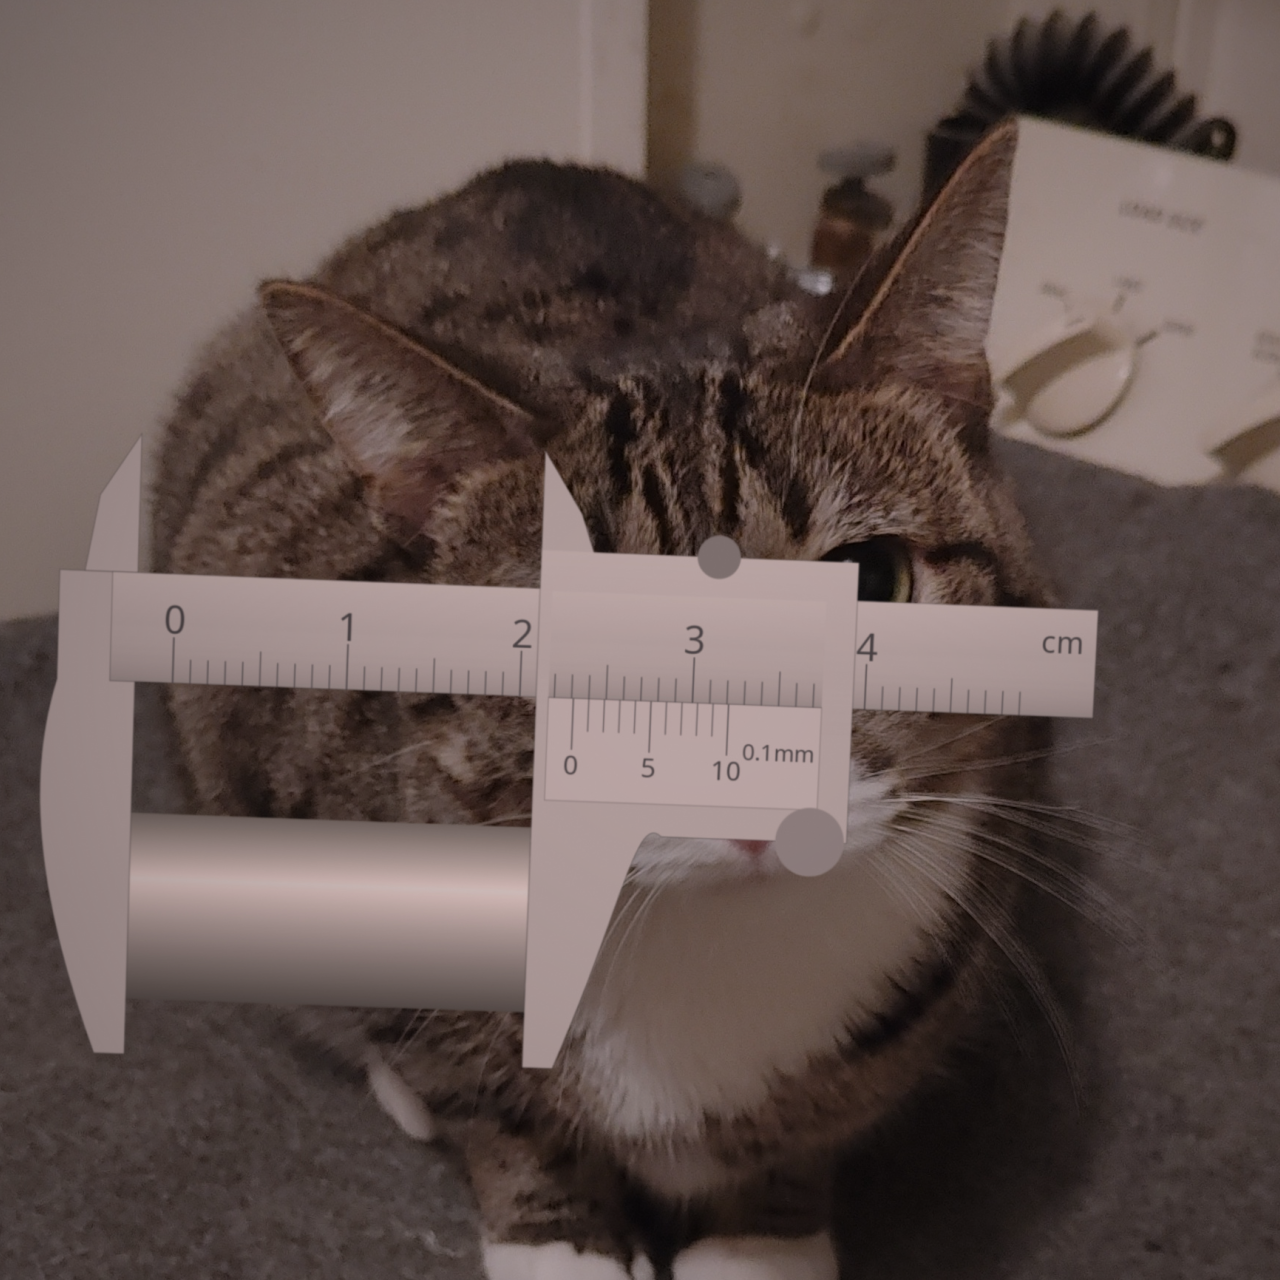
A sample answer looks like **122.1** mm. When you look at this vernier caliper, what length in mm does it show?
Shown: **23.1** mm
